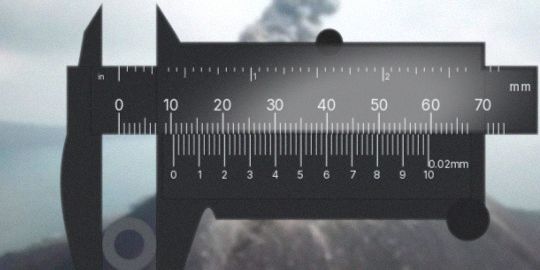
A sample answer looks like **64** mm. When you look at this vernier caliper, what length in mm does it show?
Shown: **10.5** mm
